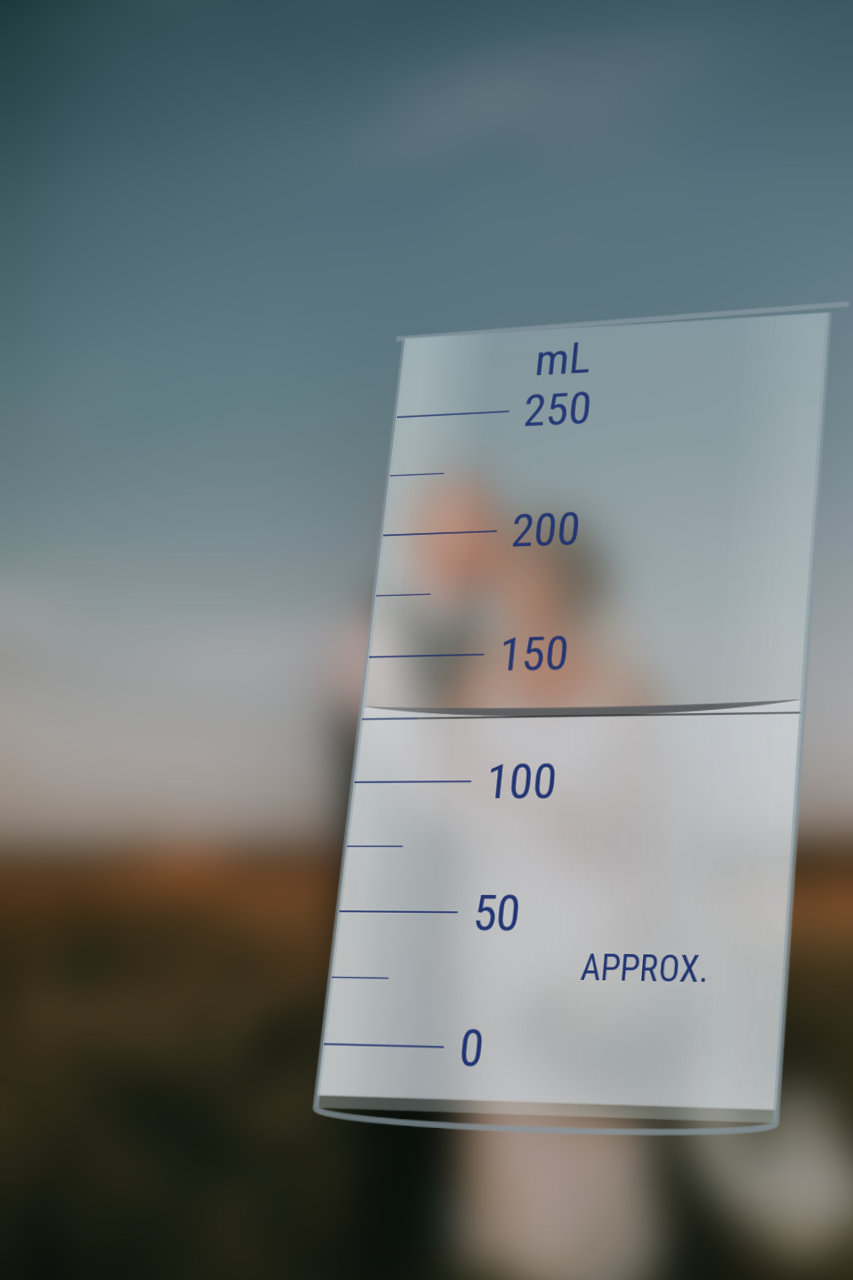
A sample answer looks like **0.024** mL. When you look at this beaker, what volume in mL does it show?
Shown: **125** mL
